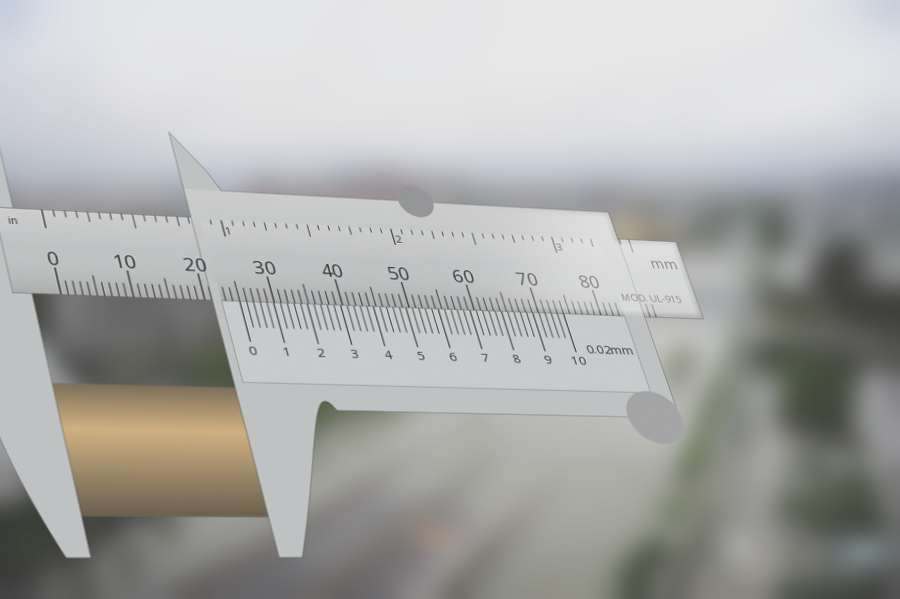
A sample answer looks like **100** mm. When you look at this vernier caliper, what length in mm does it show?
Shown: **25.0** mm
